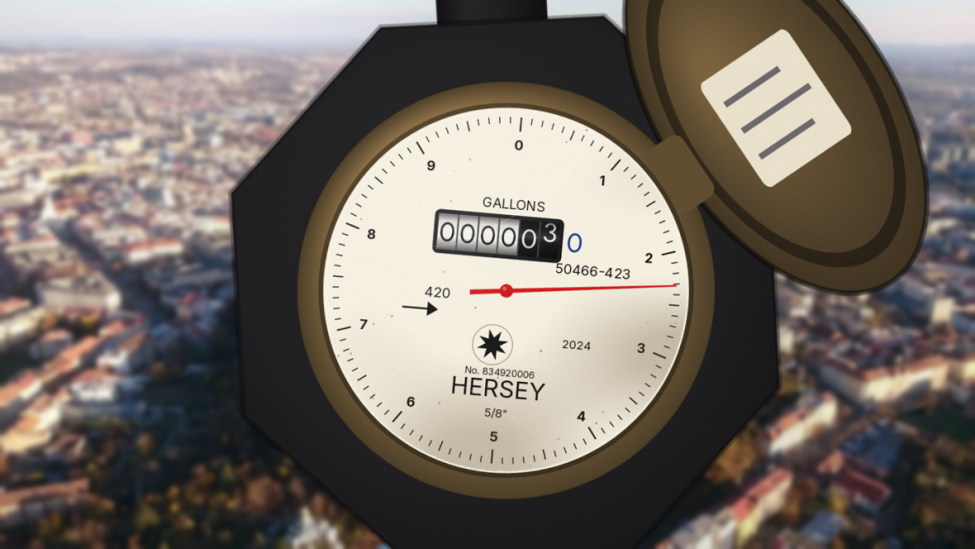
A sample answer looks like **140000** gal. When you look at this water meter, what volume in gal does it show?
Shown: **32.3** gal
